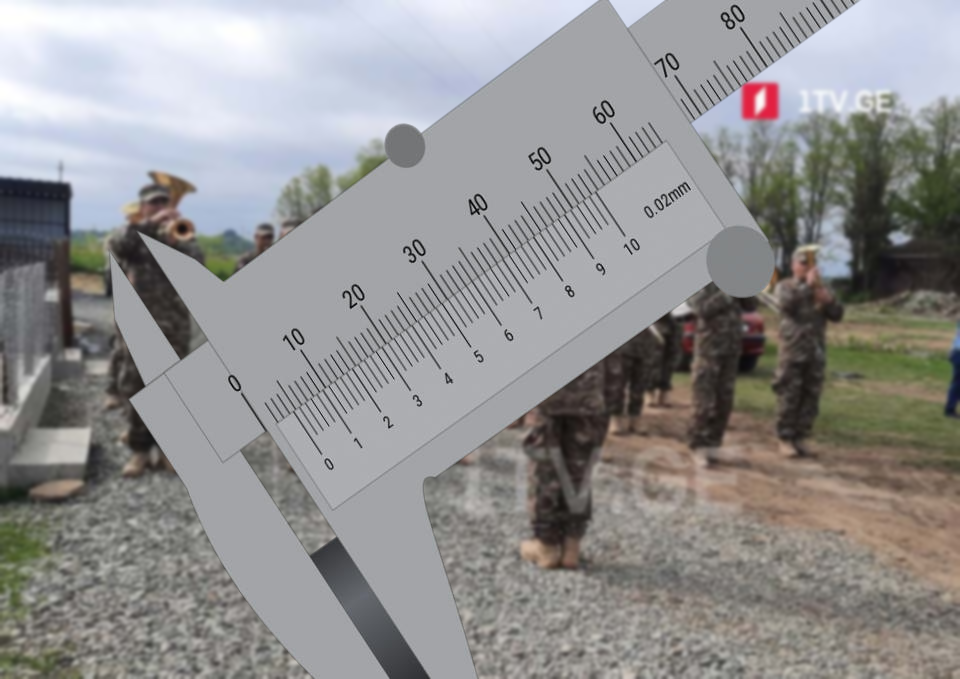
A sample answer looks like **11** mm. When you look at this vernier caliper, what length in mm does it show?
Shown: **4.6** mm
